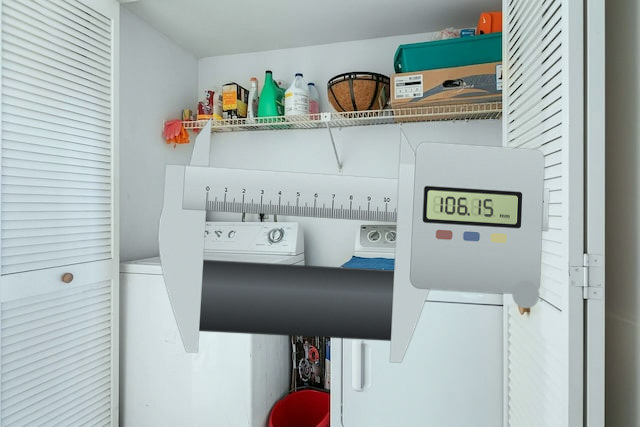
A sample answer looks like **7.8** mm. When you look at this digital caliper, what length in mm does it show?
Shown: **106.15** mm
